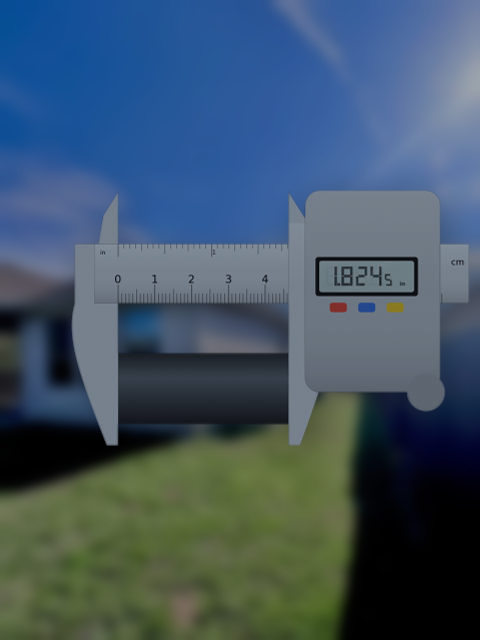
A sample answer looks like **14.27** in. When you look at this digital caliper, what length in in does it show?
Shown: **1.8245** in
